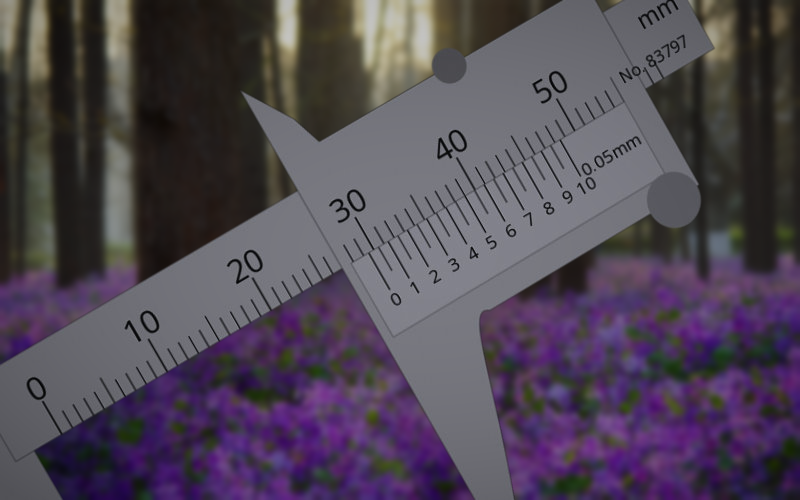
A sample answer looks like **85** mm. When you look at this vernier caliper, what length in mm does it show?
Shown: **29.5** mm
